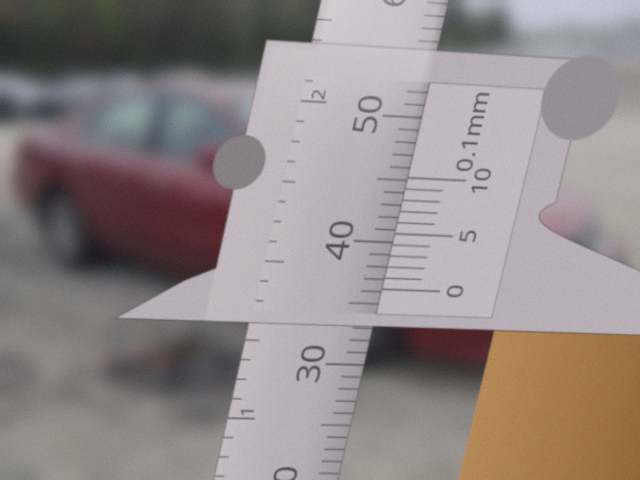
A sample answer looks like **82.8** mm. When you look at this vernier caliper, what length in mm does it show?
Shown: **36.2** mm
